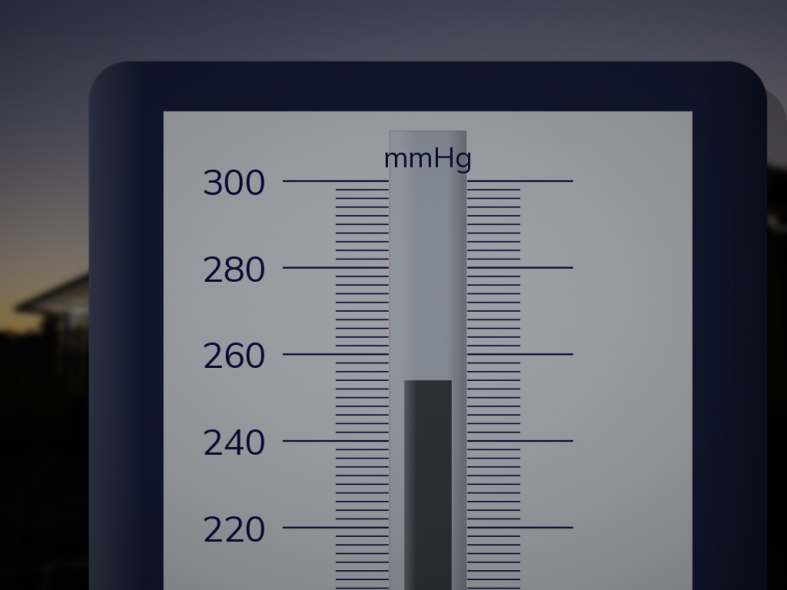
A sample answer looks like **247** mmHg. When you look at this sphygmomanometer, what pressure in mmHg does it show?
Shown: **254** mmHg
